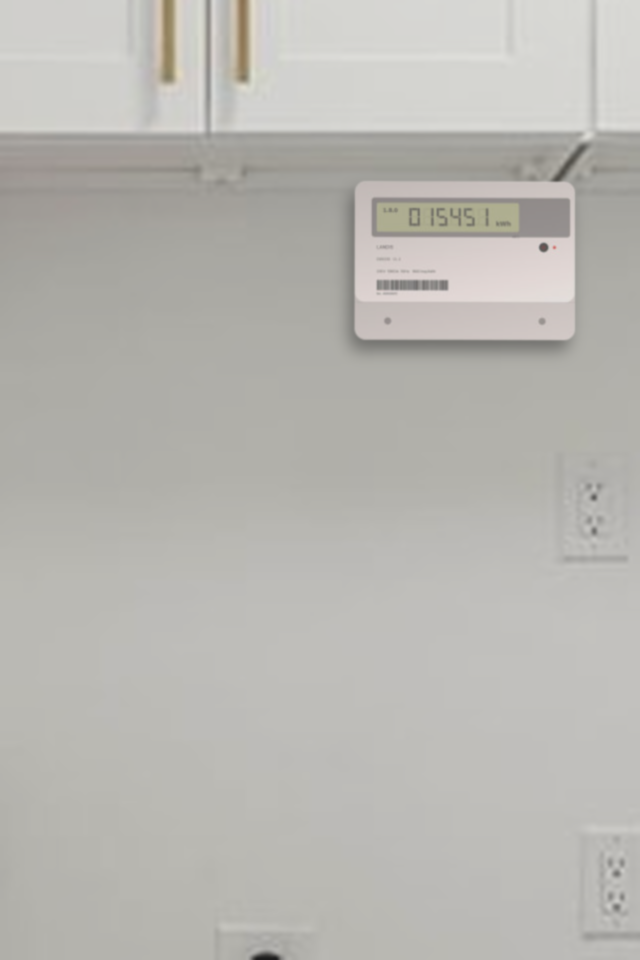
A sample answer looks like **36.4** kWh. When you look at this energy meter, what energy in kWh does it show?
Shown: **15451** kWh
